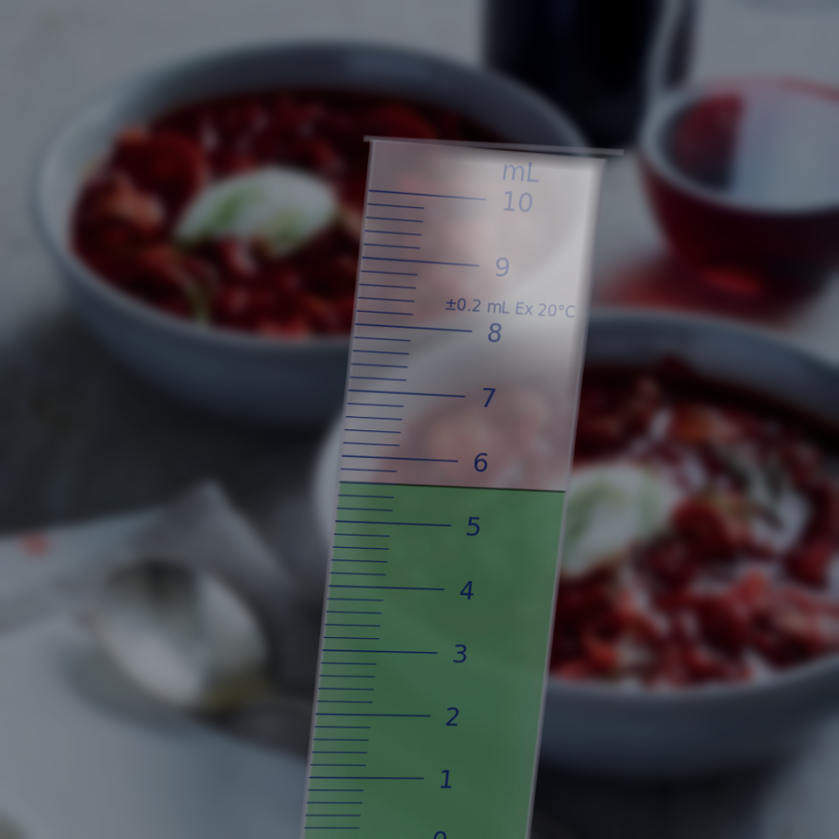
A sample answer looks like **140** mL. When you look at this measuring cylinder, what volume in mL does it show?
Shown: **5.6** mL
